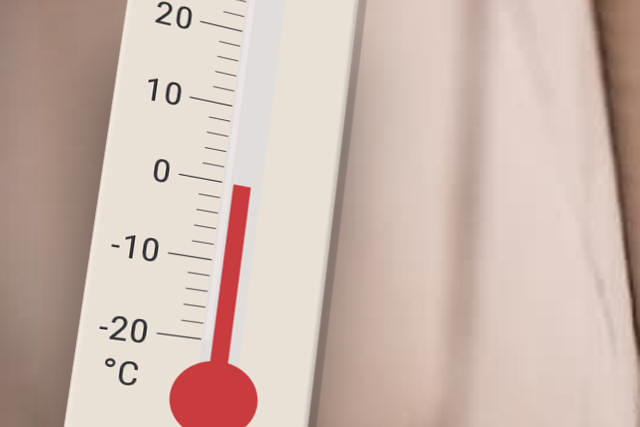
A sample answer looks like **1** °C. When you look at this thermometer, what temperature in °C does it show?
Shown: **0** °C
